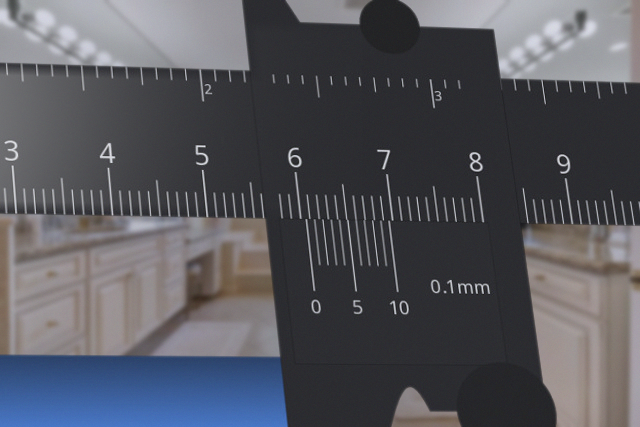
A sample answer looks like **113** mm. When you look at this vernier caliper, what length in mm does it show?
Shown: **60.6** mm
